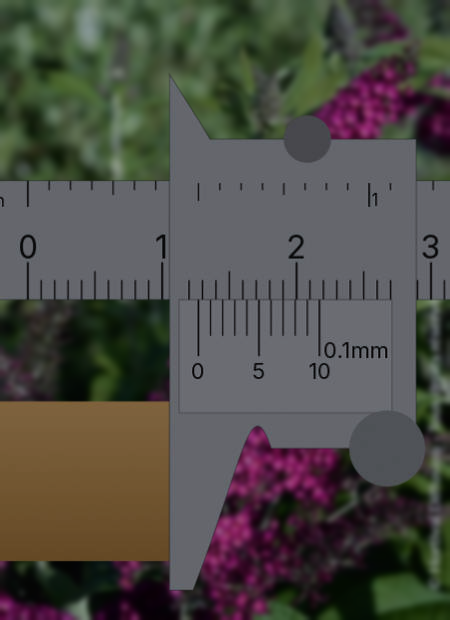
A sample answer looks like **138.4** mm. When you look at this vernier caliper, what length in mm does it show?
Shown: **12.7** mm
